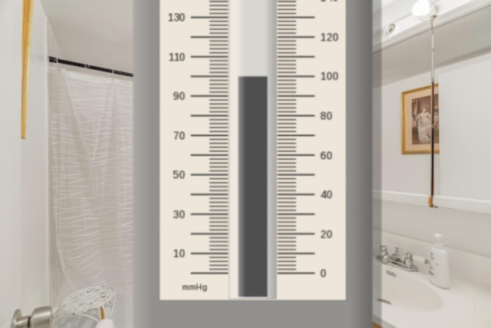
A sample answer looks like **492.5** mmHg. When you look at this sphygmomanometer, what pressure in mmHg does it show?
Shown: **100** mmHg
